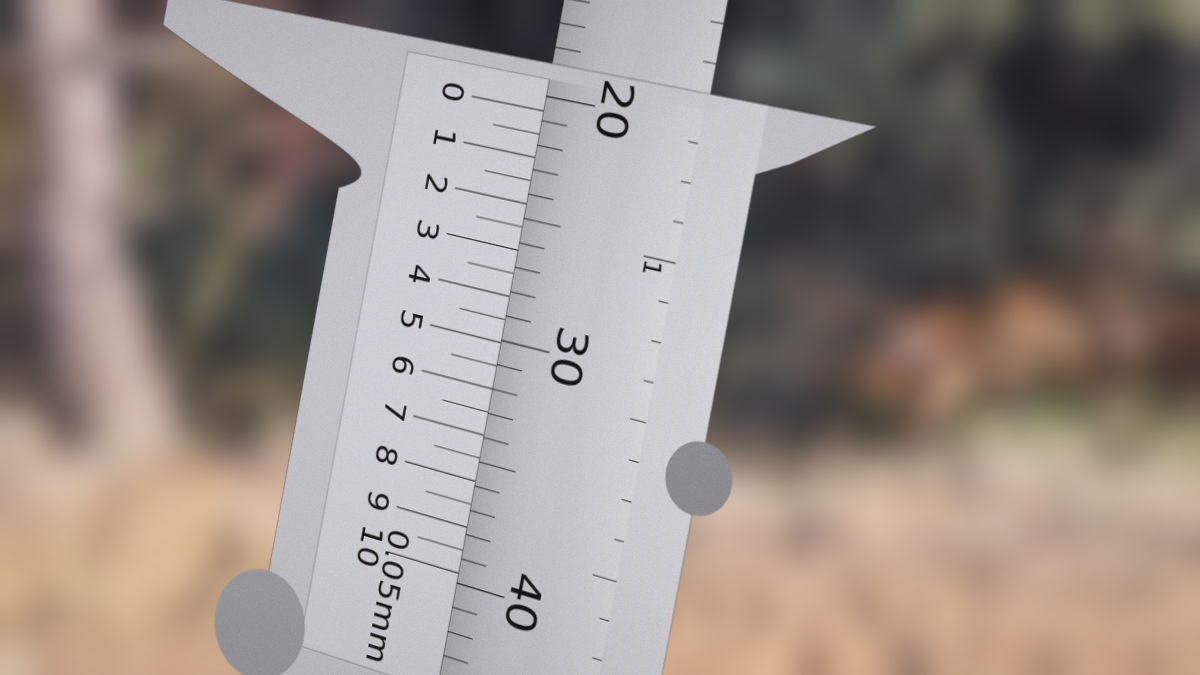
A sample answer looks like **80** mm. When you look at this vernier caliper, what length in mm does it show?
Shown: **20.6** mm
